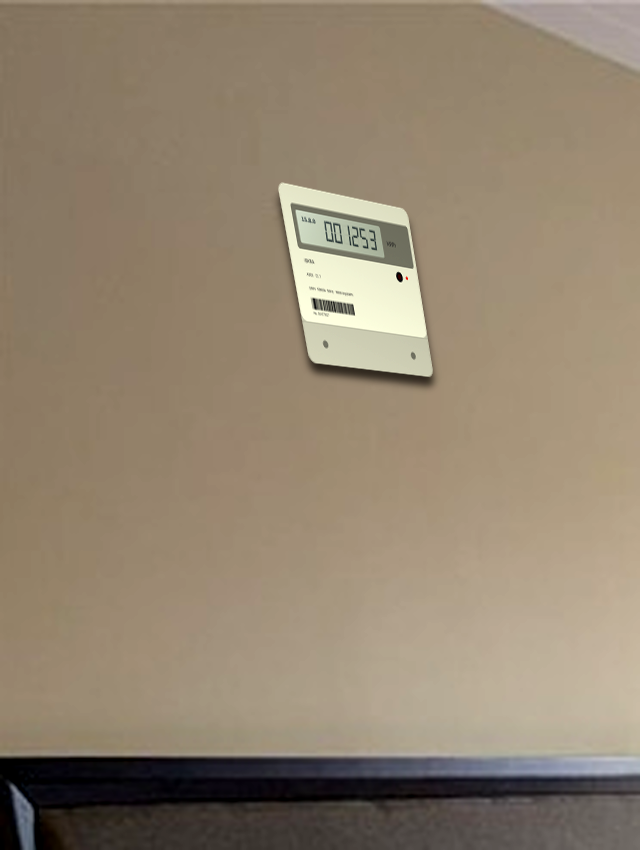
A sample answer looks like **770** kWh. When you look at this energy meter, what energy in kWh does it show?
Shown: **1253** kWh
